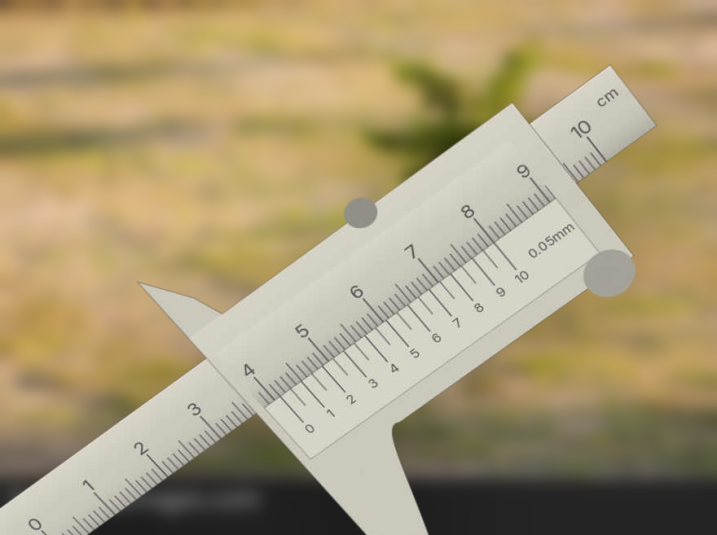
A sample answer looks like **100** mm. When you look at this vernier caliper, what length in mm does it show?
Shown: **41.0** mm
